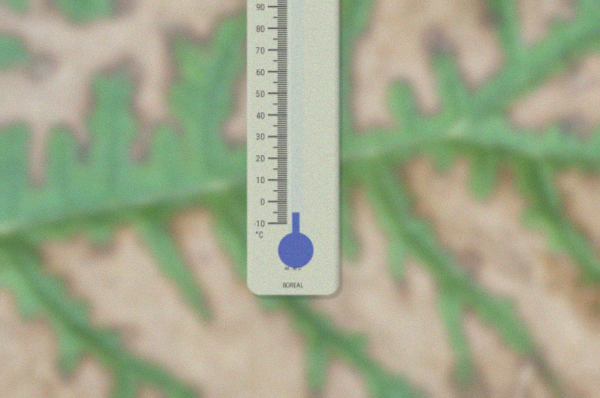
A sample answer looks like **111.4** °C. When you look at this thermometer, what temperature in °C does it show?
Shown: **-5** °C
